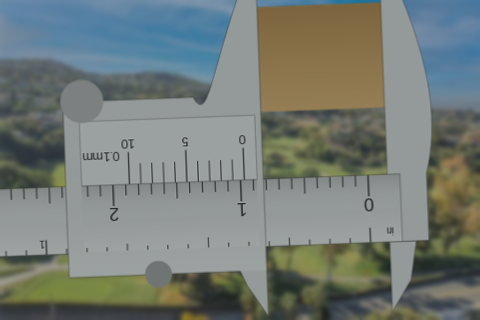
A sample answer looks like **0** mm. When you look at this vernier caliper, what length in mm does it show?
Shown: **9.7** mm
